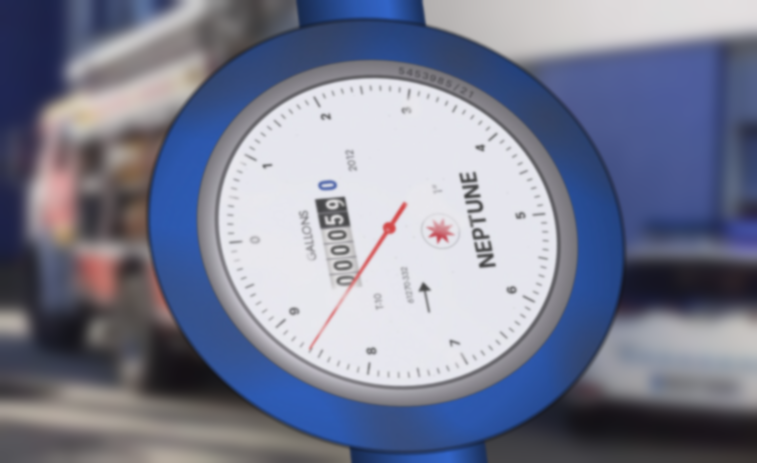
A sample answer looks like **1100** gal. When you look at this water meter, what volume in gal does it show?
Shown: **588.6** gal
